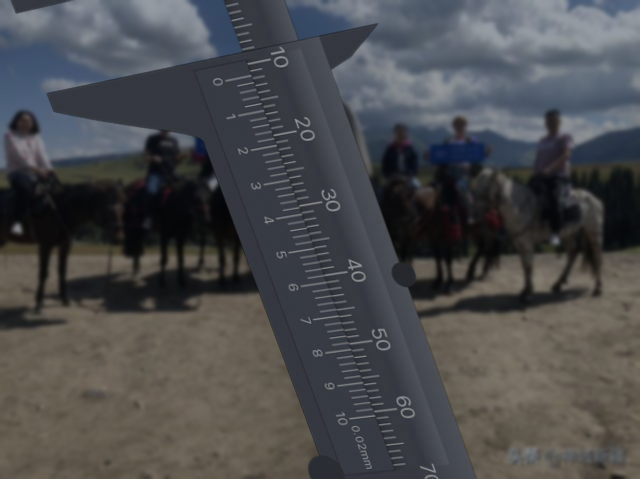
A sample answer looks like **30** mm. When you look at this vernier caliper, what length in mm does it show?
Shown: **11.6** mm
